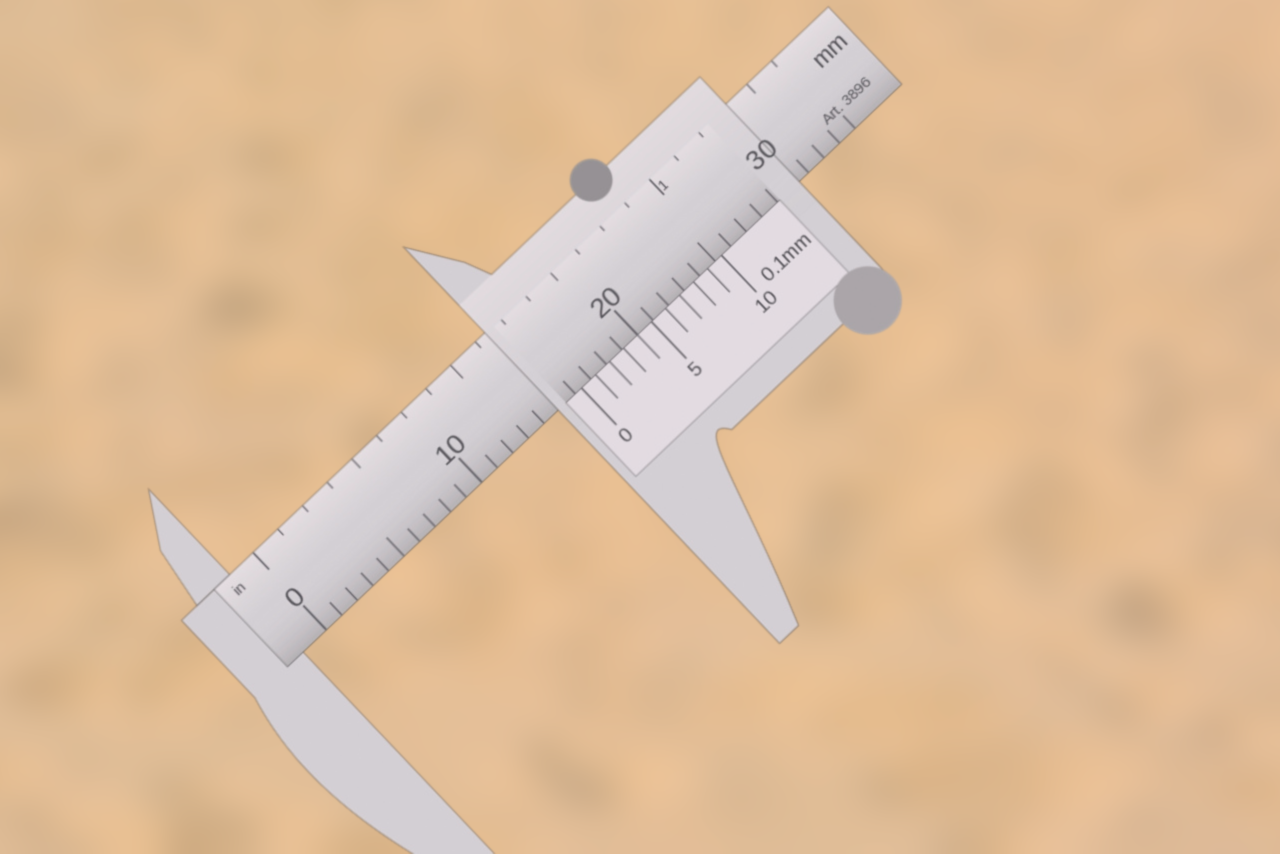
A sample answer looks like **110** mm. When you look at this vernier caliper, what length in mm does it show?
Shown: **16.4** mm
